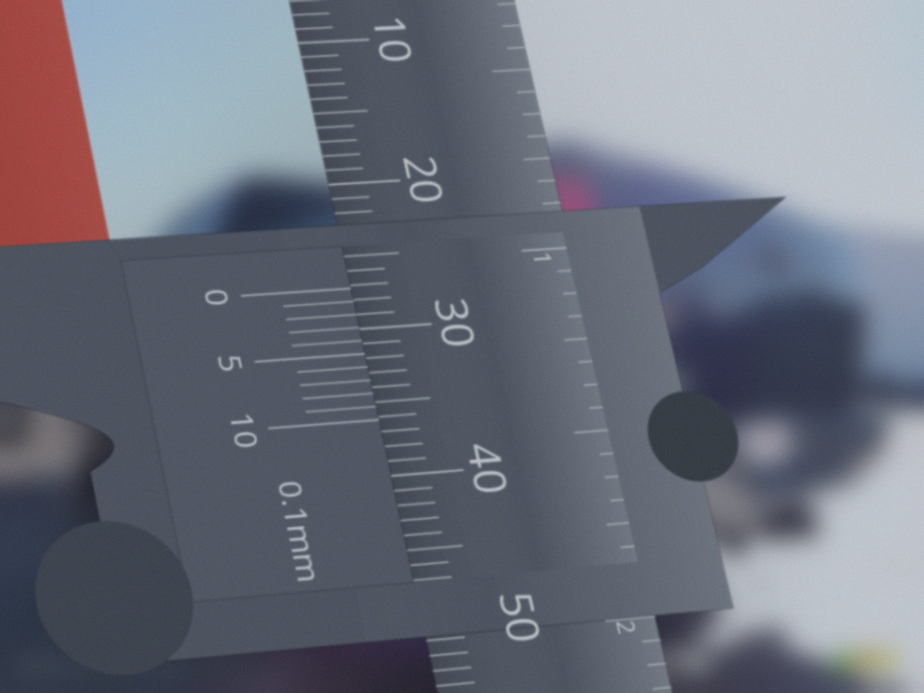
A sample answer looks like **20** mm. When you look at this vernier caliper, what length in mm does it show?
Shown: **27.2** mm
